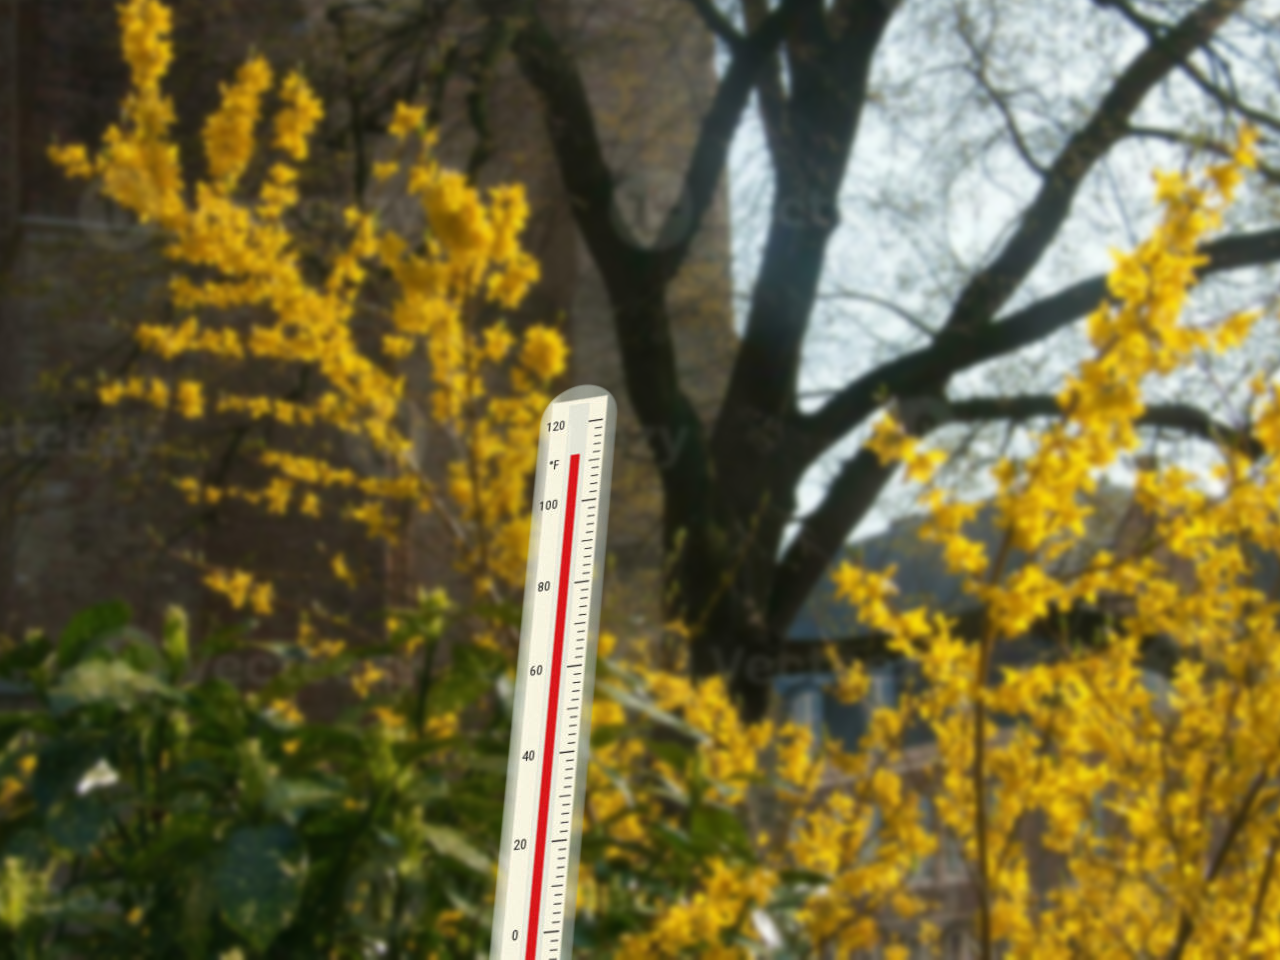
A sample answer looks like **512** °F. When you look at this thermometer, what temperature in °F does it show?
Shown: **112** °F
